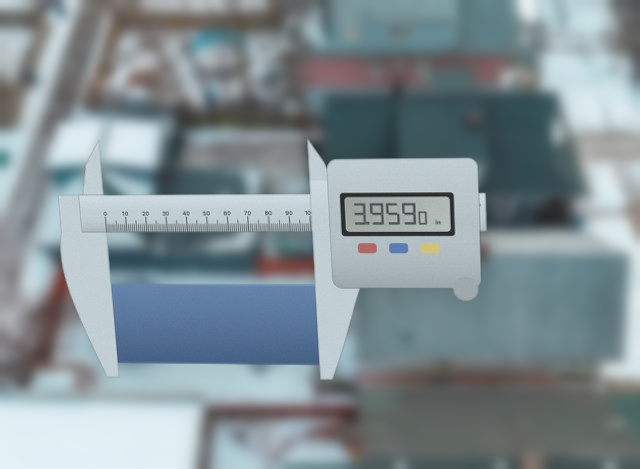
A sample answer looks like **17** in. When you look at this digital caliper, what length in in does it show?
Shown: **3.9590** in
